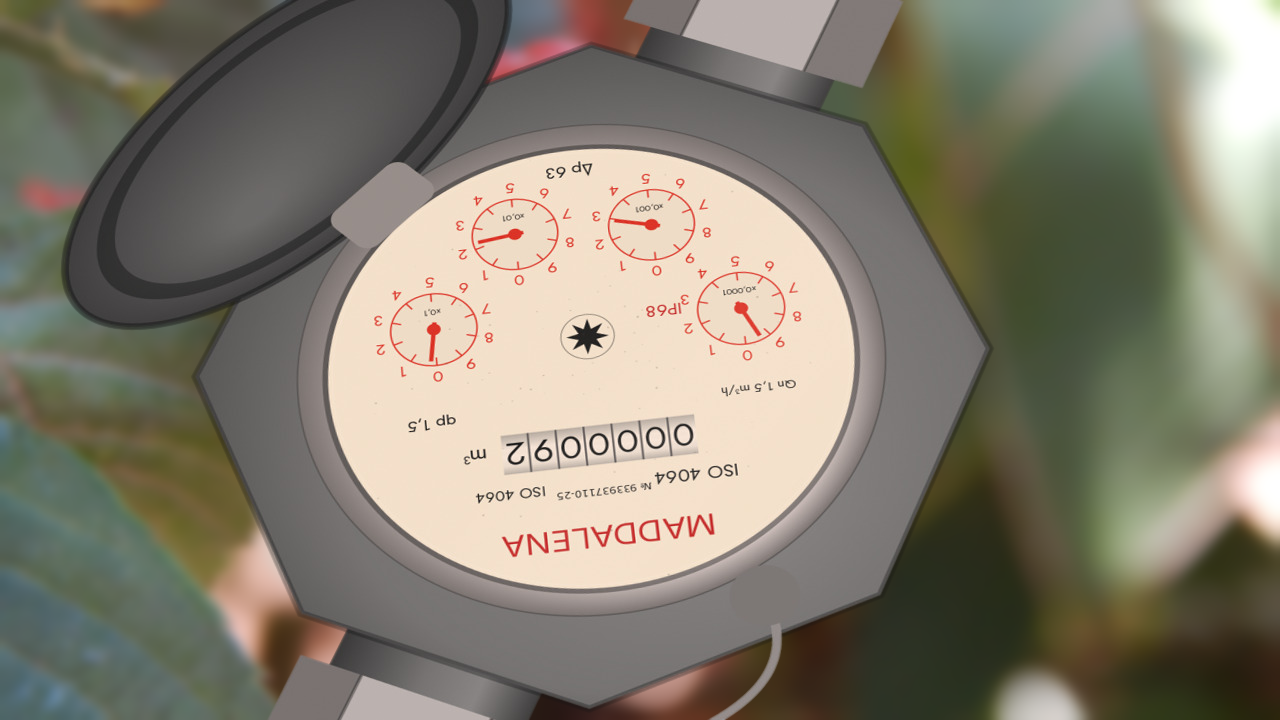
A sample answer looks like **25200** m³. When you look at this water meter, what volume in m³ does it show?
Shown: **92.0229** m³
